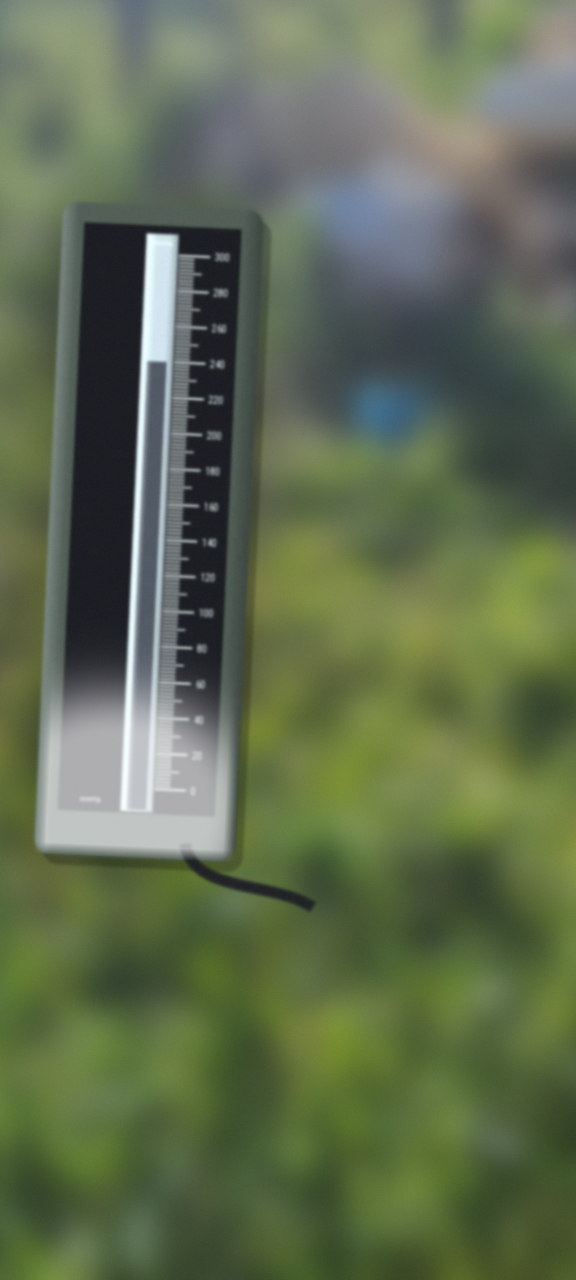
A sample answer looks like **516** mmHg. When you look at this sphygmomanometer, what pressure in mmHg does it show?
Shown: **240** mmHg
